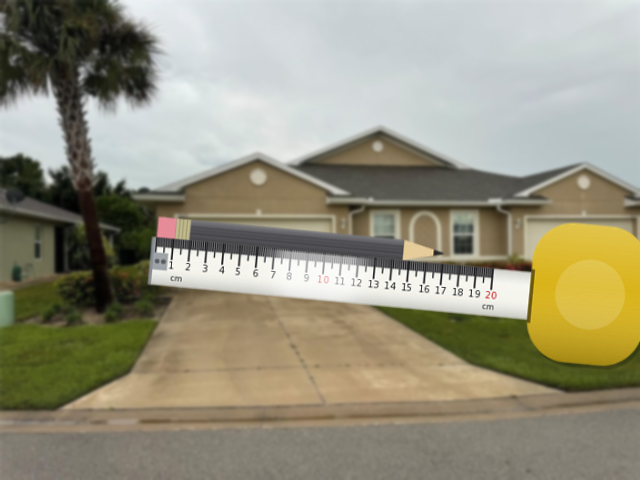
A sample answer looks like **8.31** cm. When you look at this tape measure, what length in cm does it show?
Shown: **17** cm
